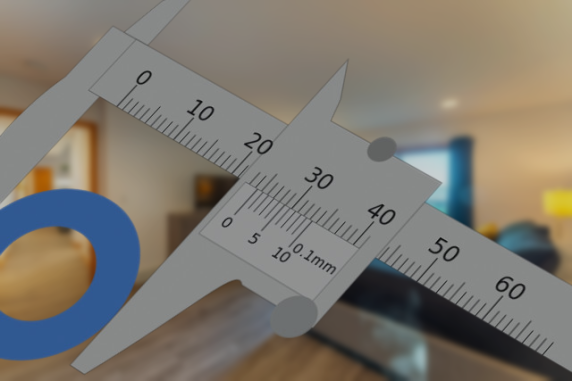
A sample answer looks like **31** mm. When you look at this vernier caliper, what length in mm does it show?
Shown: **24.4** mm
